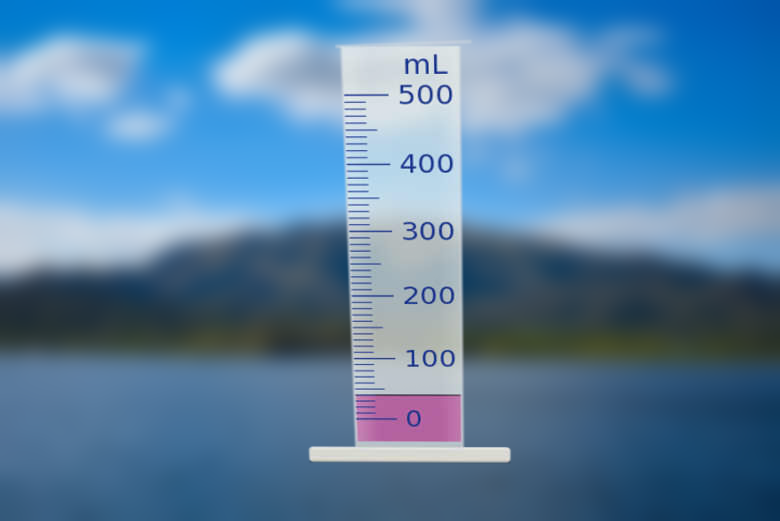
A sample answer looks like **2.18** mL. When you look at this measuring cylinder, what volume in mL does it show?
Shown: **40** mL
